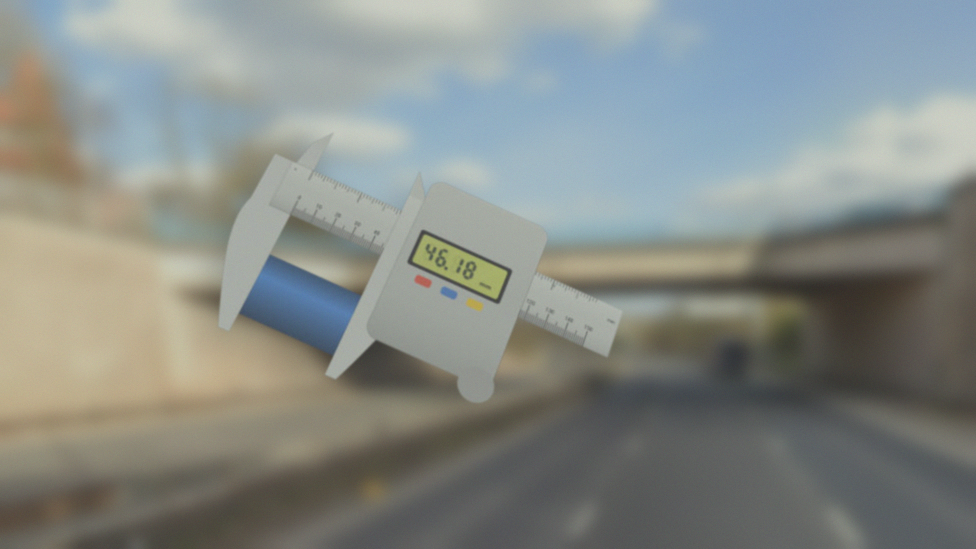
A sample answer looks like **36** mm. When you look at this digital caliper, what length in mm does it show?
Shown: **46.18** mm
